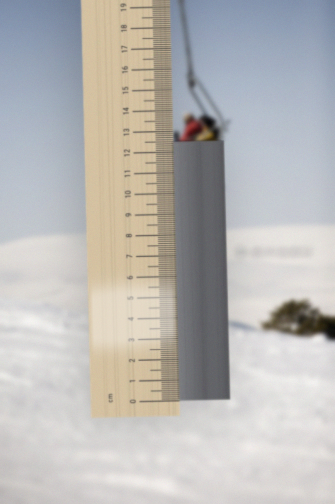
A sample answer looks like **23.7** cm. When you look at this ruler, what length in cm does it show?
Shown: **12.5** cm
